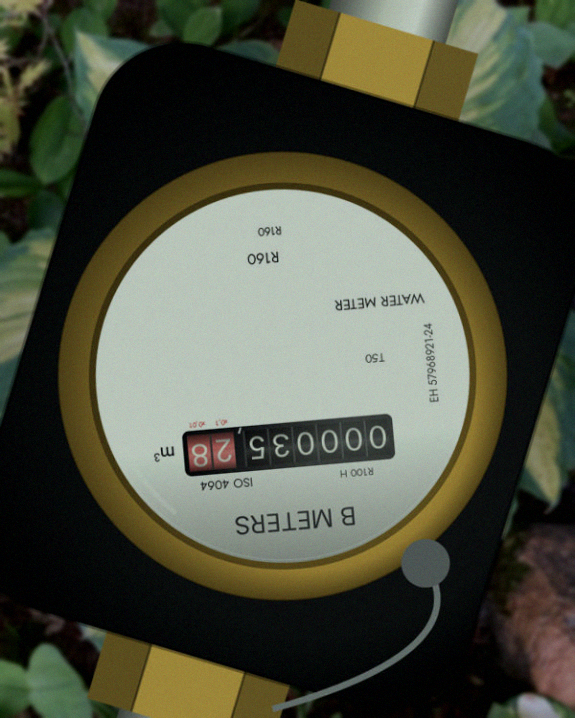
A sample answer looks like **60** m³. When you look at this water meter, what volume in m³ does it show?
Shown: **35.28** m³
